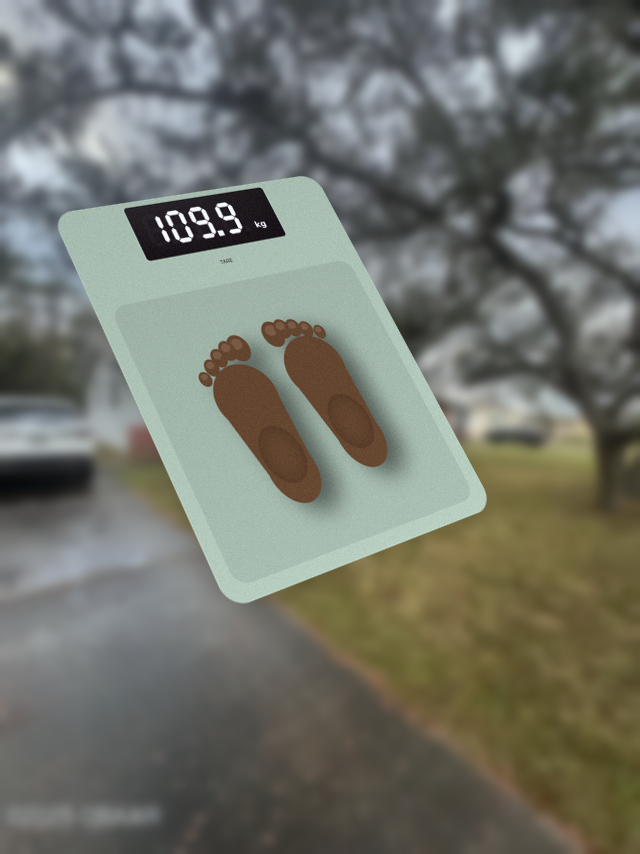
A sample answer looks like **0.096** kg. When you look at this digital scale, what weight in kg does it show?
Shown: **109.9** kg
